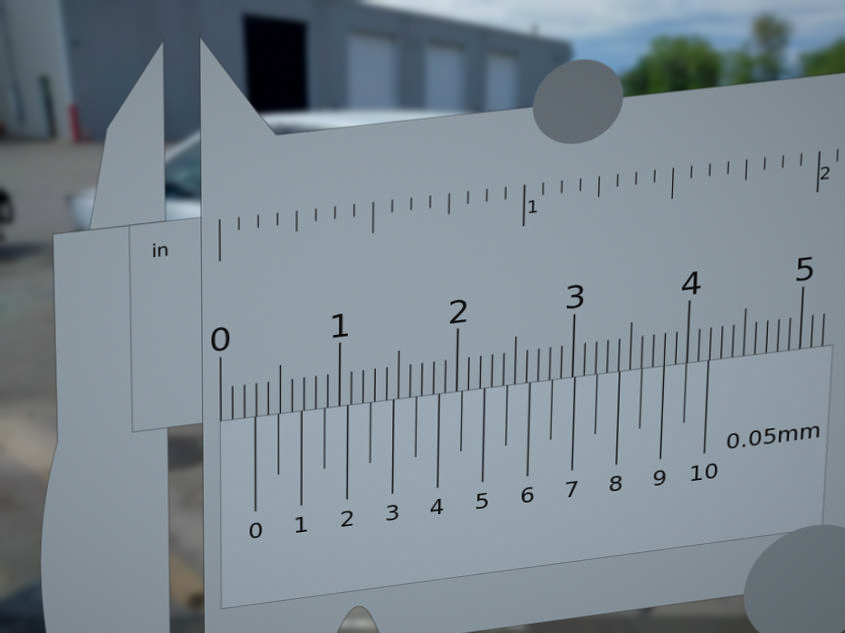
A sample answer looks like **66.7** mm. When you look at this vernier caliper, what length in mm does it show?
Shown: **2.9** mm
